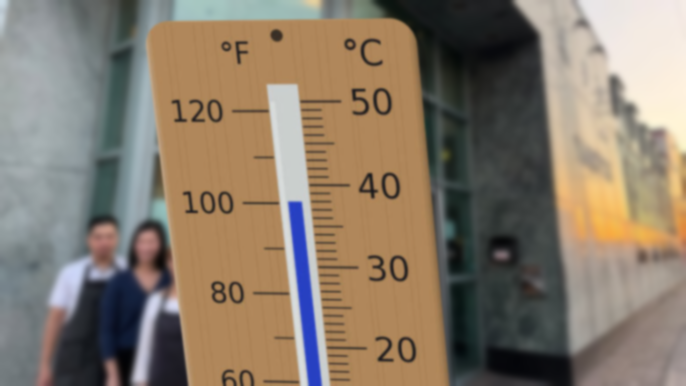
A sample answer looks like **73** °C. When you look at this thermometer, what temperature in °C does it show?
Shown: **38** °C
